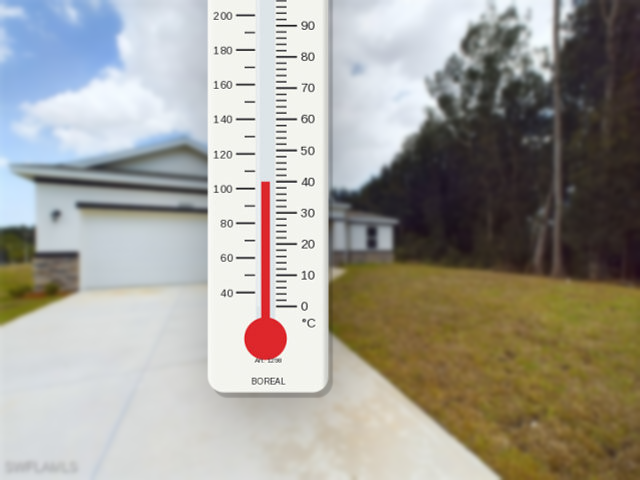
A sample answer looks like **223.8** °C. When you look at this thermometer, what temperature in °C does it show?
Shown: **40** °C
